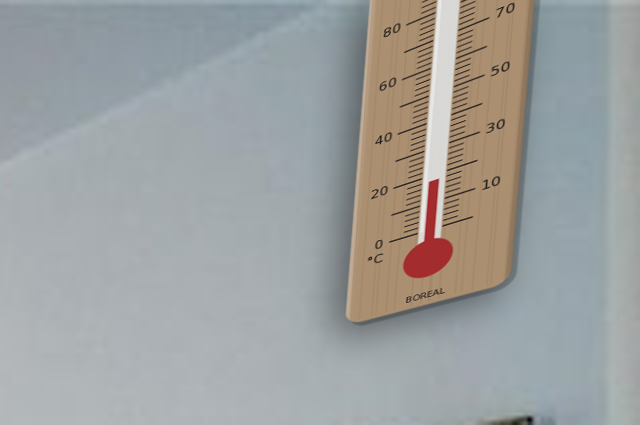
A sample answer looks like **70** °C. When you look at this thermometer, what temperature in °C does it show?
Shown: **18** °C
